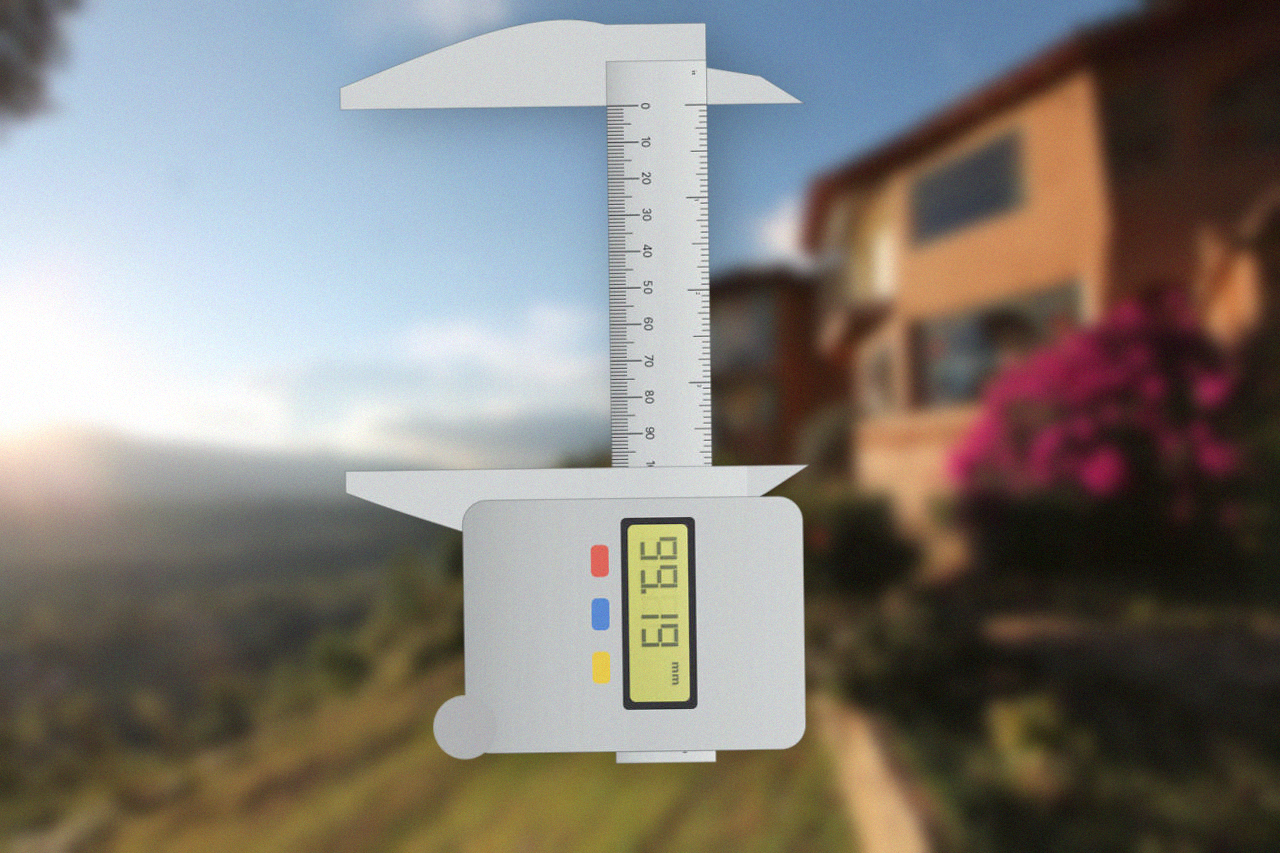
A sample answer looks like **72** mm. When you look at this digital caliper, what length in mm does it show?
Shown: **99.19** mm
